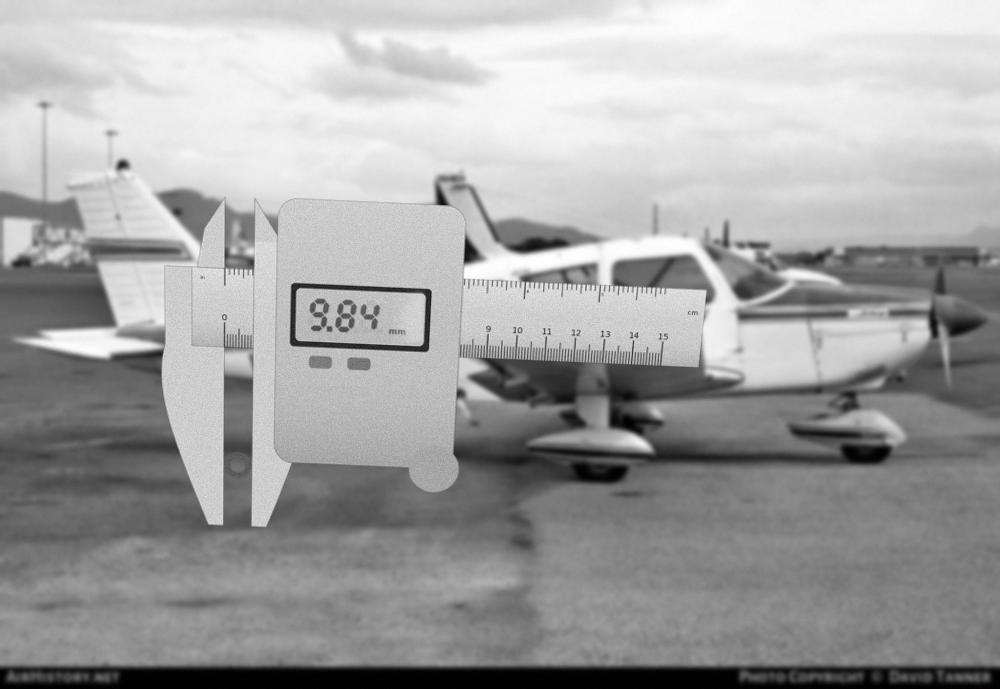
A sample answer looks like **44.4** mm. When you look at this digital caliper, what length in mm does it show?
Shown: **9.84** mm
